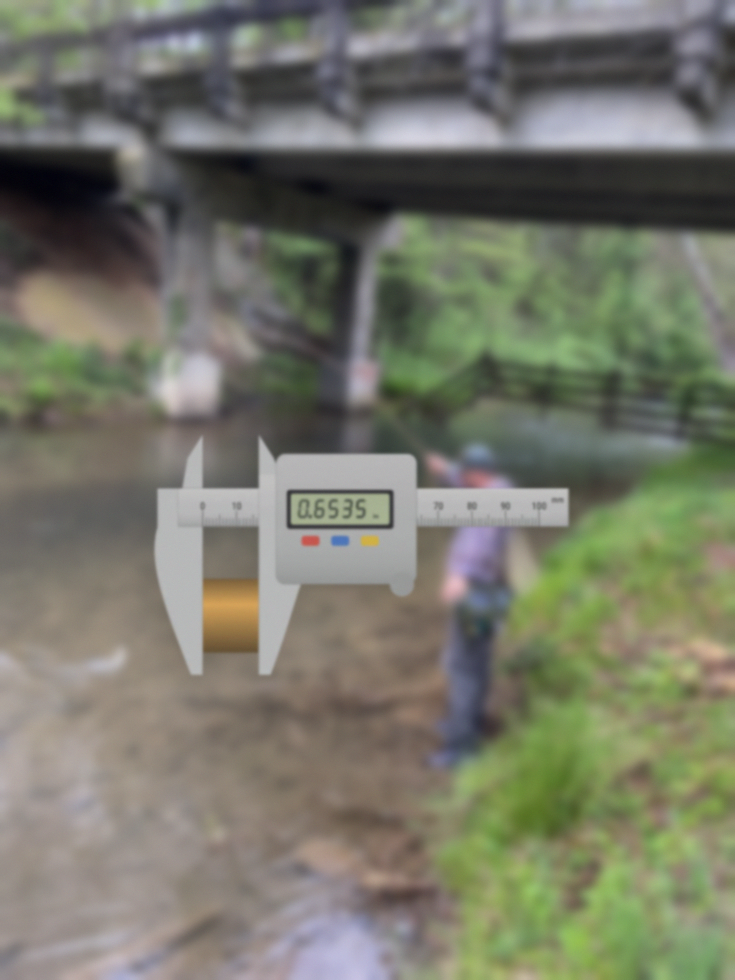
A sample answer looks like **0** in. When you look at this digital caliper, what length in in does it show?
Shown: **0.6535** in
